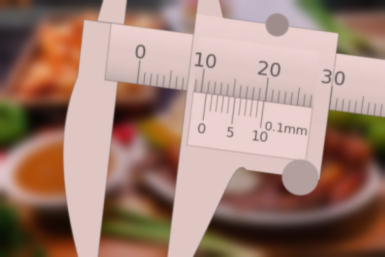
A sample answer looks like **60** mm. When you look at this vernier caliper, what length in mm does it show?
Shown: **10.8** mm
